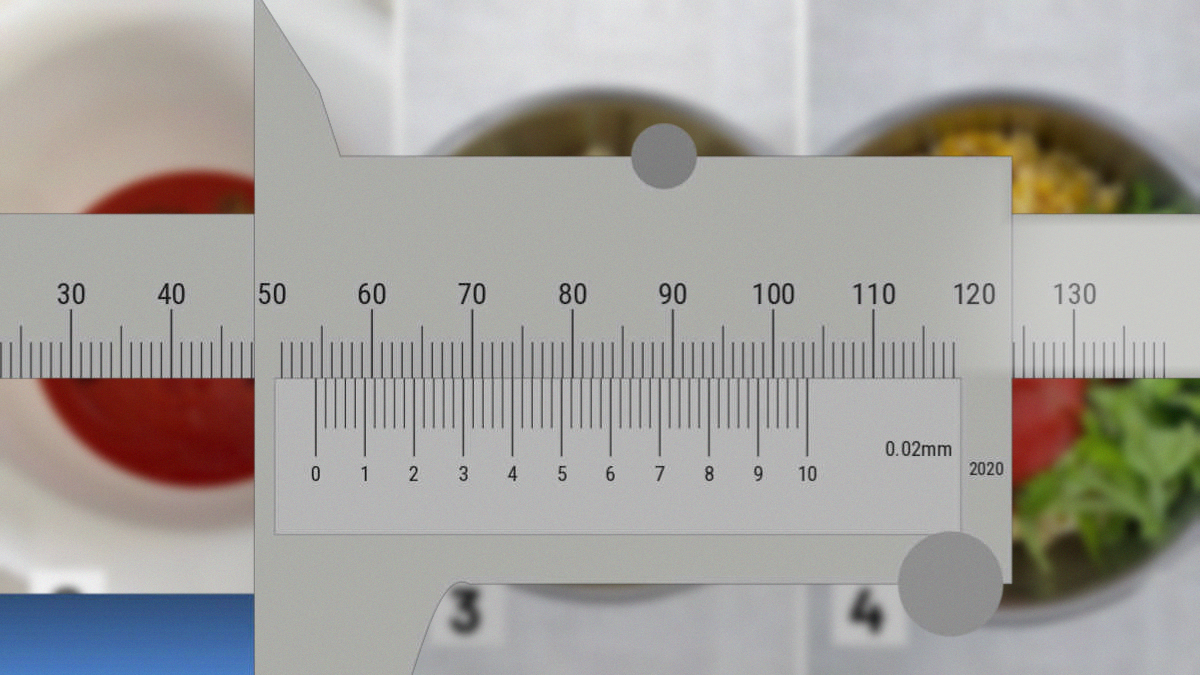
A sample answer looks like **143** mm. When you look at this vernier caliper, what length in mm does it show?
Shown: **54.4** mm
